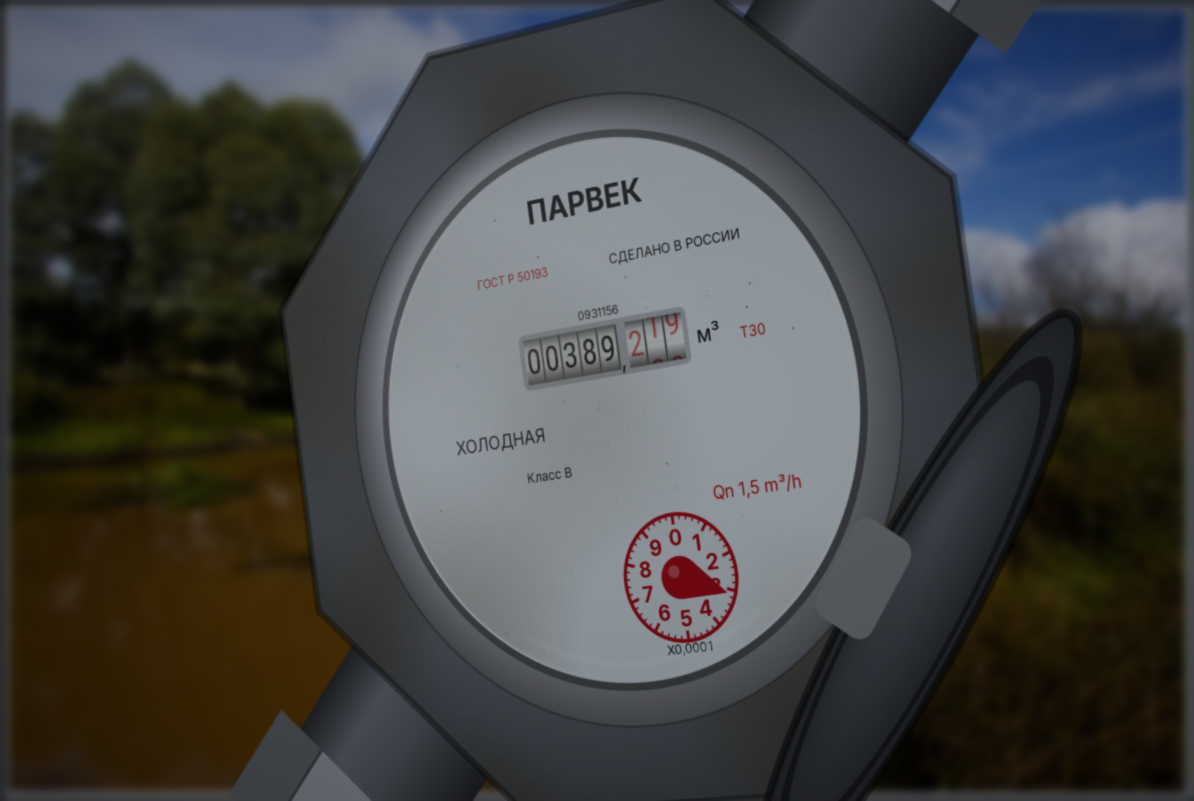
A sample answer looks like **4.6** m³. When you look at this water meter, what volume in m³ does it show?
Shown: **389.2193** m³
